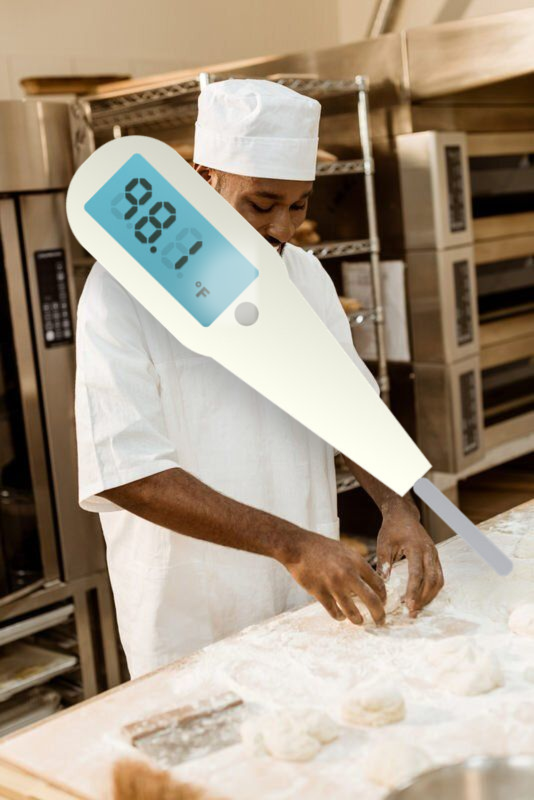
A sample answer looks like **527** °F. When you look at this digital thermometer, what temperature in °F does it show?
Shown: **98.1** °F
